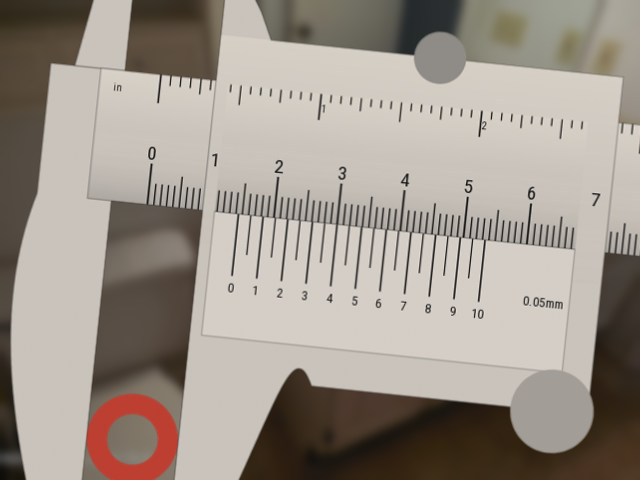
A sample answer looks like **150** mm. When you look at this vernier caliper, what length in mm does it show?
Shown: **14.4** mm
